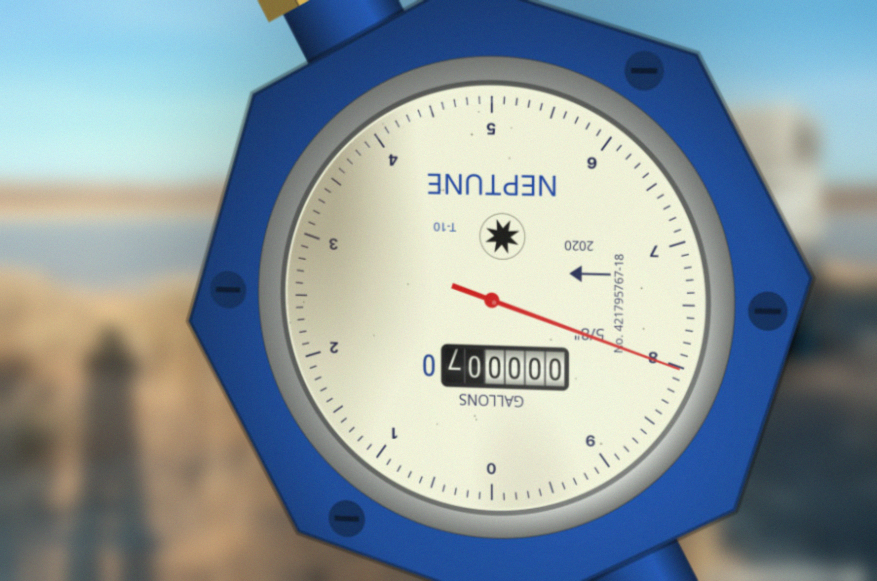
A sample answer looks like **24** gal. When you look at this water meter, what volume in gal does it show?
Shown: **68.0** gal
